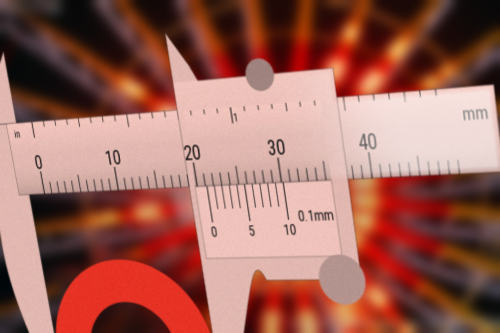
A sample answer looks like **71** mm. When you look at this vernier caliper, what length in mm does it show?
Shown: **21.2** mm
